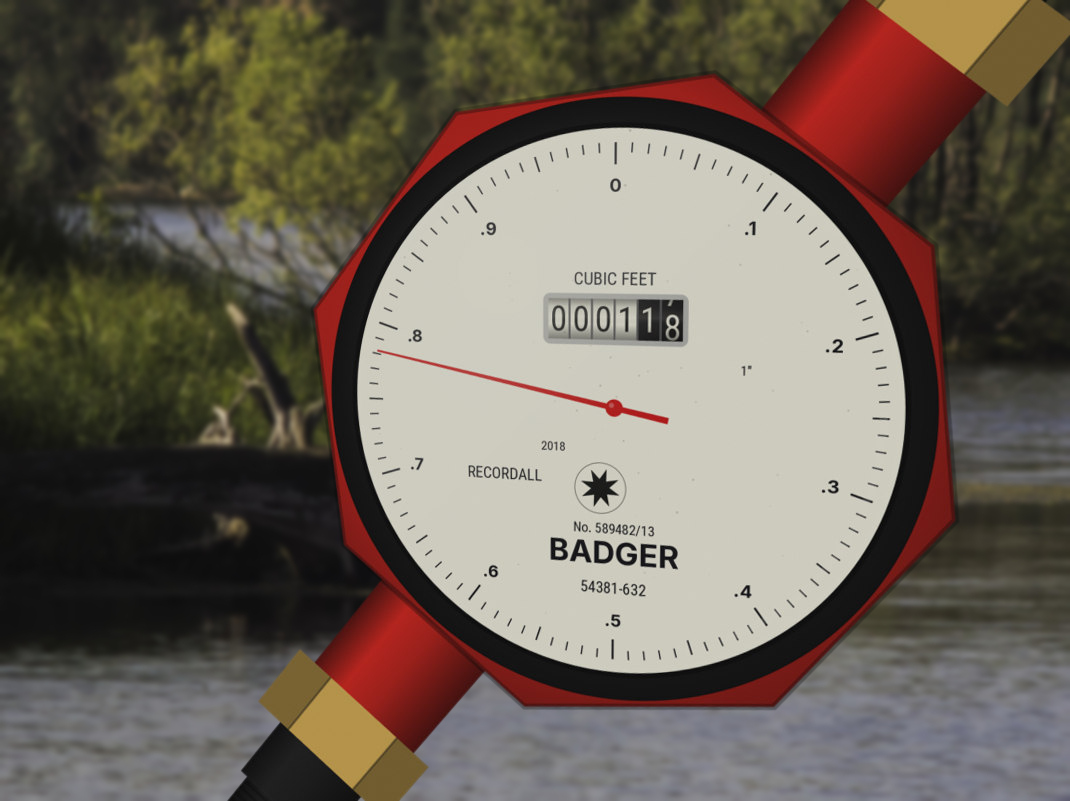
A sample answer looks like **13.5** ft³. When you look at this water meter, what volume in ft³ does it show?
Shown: **117.78** ft³
